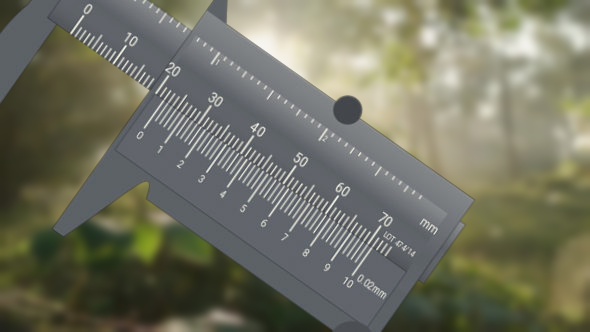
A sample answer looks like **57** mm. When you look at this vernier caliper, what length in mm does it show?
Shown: **22.0** mm
